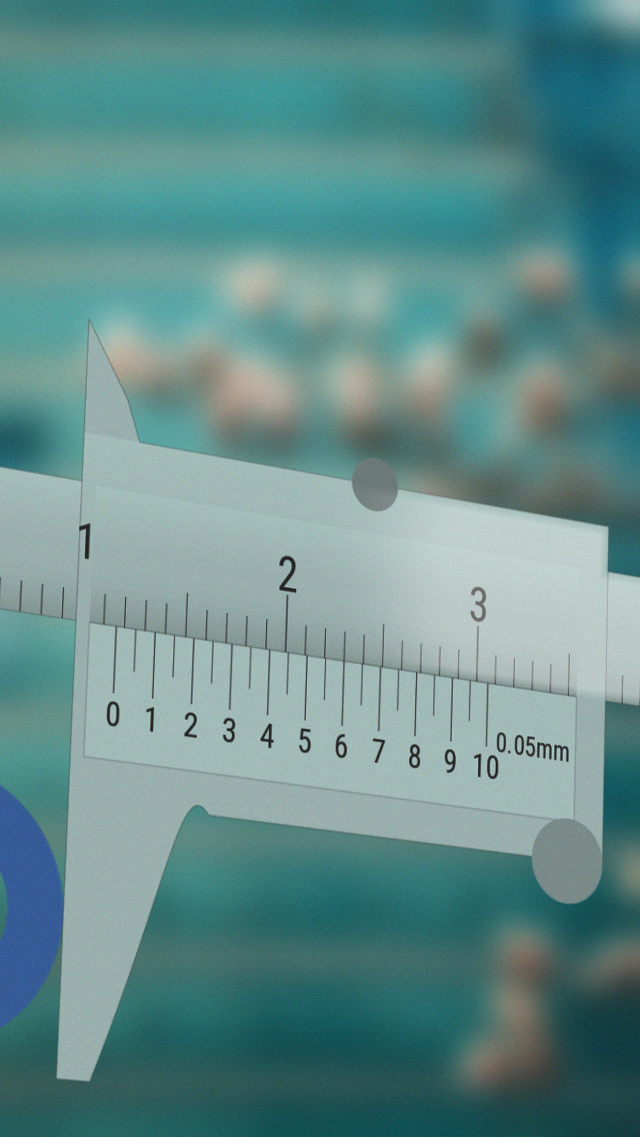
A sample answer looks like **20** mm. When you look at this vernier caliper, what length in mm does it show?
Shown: **11.6** mm
